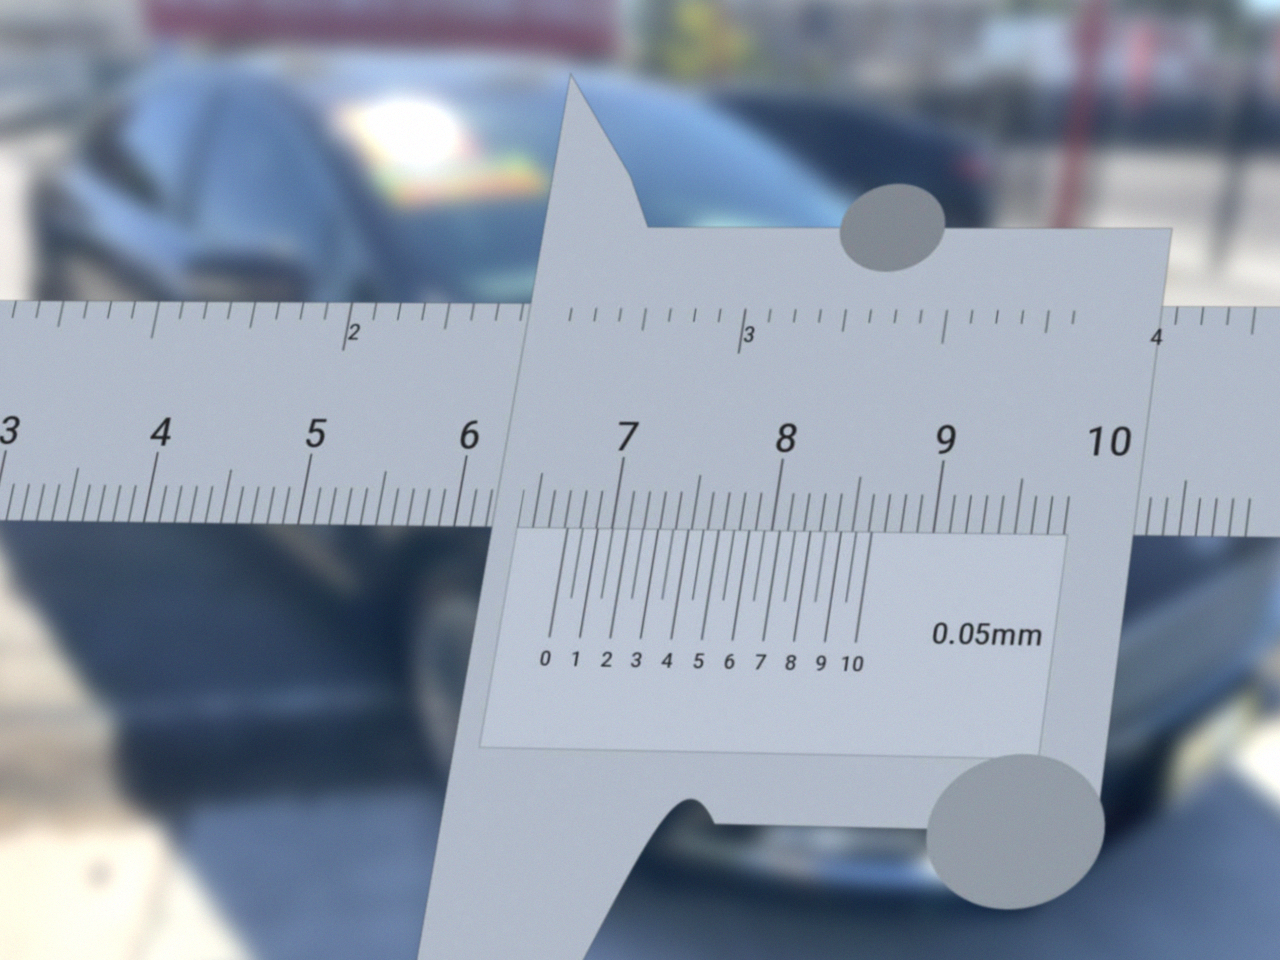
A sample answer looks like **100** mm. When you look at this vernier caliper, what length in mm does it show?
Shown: **67.2** mm
